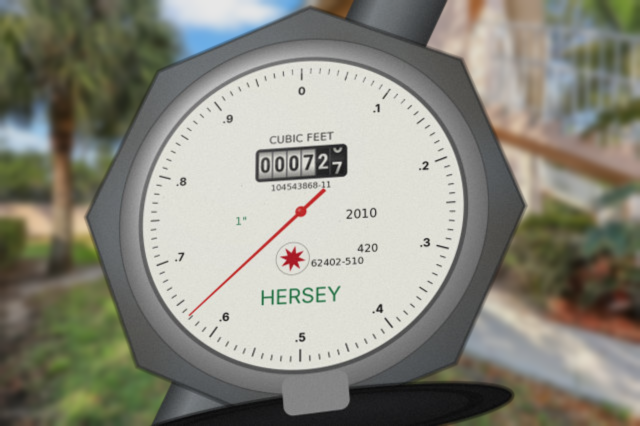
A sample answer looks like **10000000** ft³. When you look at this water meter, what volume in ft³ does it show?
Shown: **726.63** ft³
